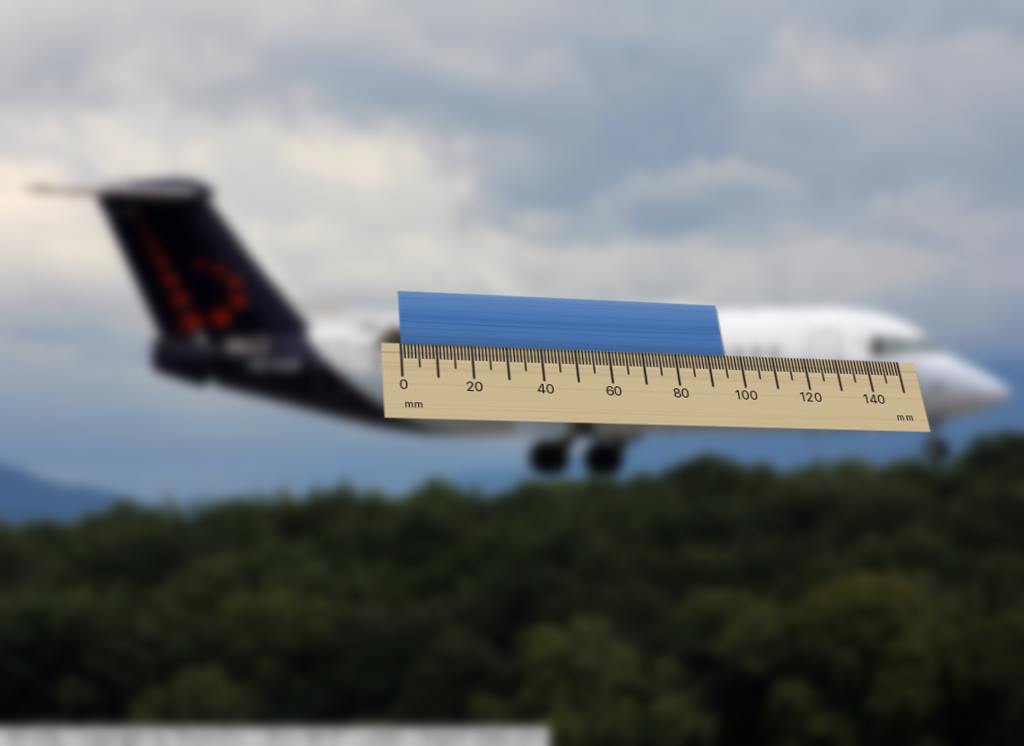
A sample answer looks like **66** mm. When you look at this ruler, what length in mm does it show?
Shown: **95** mm
